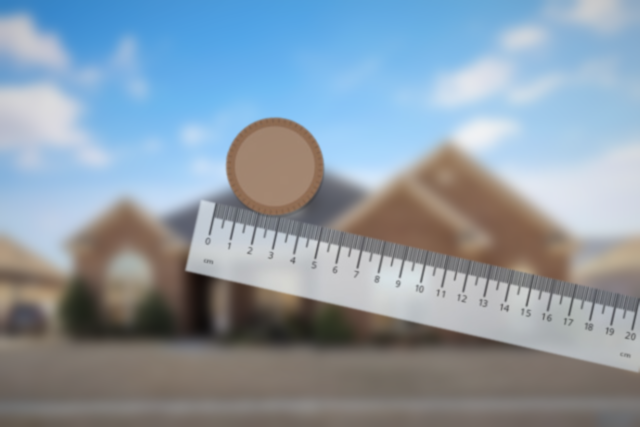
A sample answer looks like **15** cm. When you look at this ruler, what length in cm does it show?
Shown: **4.5** cm
